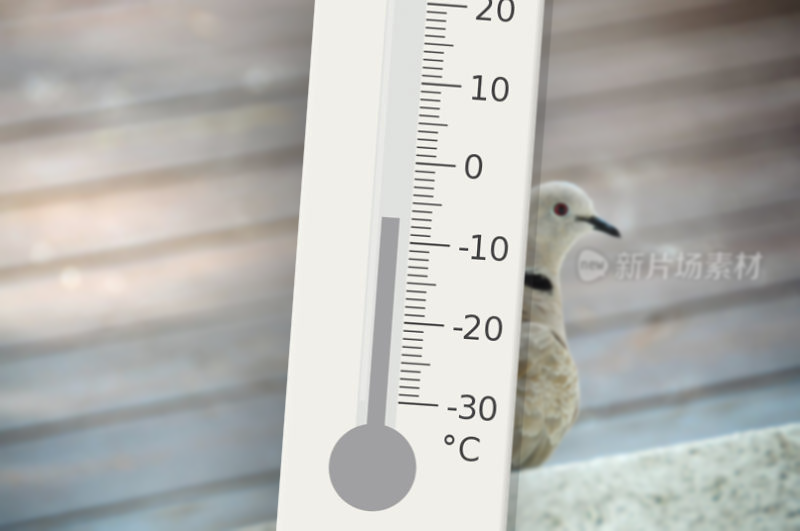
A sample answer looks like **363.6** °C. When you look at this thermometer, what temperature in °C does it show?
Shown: **-7** °C
